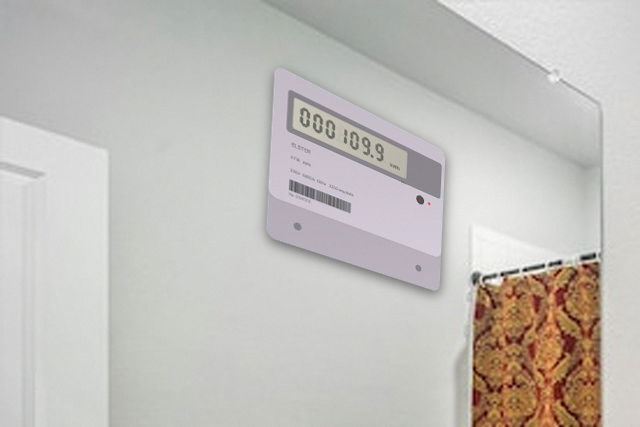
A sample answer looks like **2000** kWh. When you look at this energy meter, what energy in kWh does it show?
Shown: **109.9** kWh
